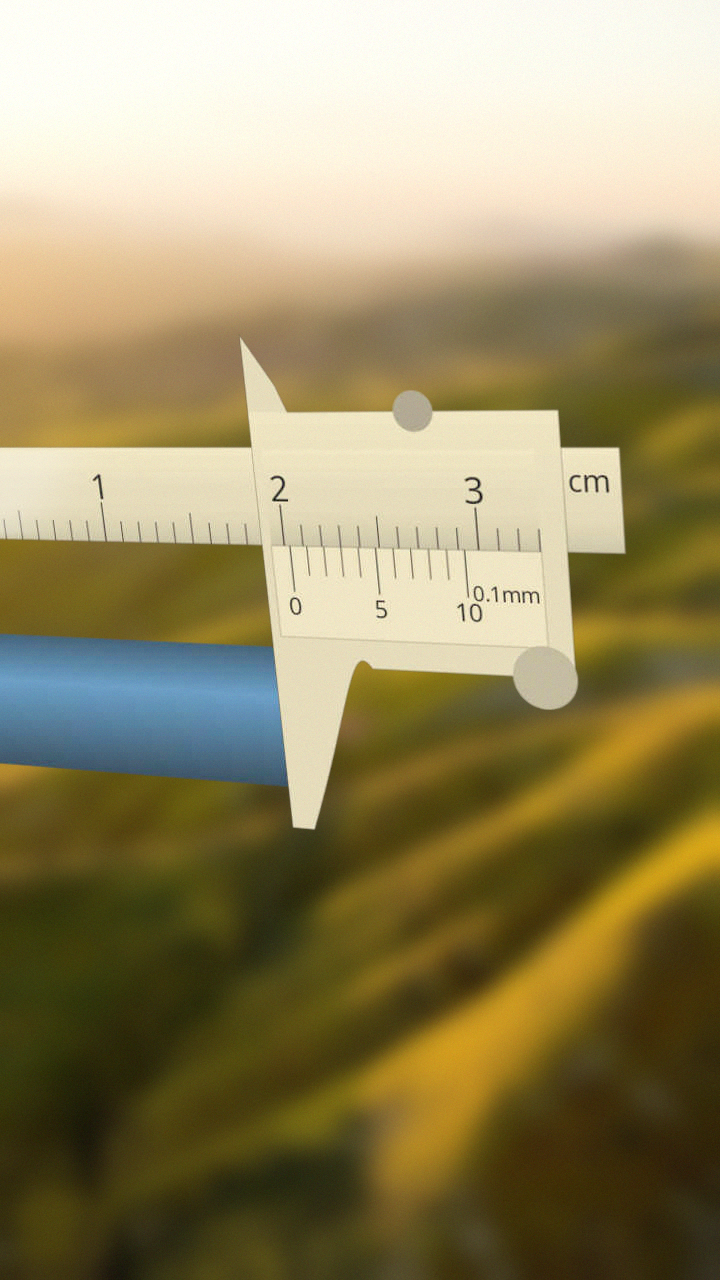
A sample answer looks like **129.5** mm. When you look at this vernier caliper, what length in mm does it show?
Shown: **20.3** mm
